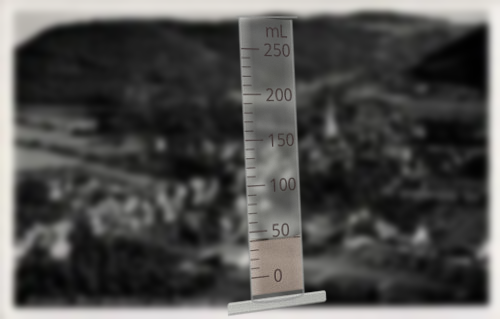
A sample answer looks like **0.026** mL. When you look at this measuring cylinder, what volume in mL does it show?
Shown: **40** mL
